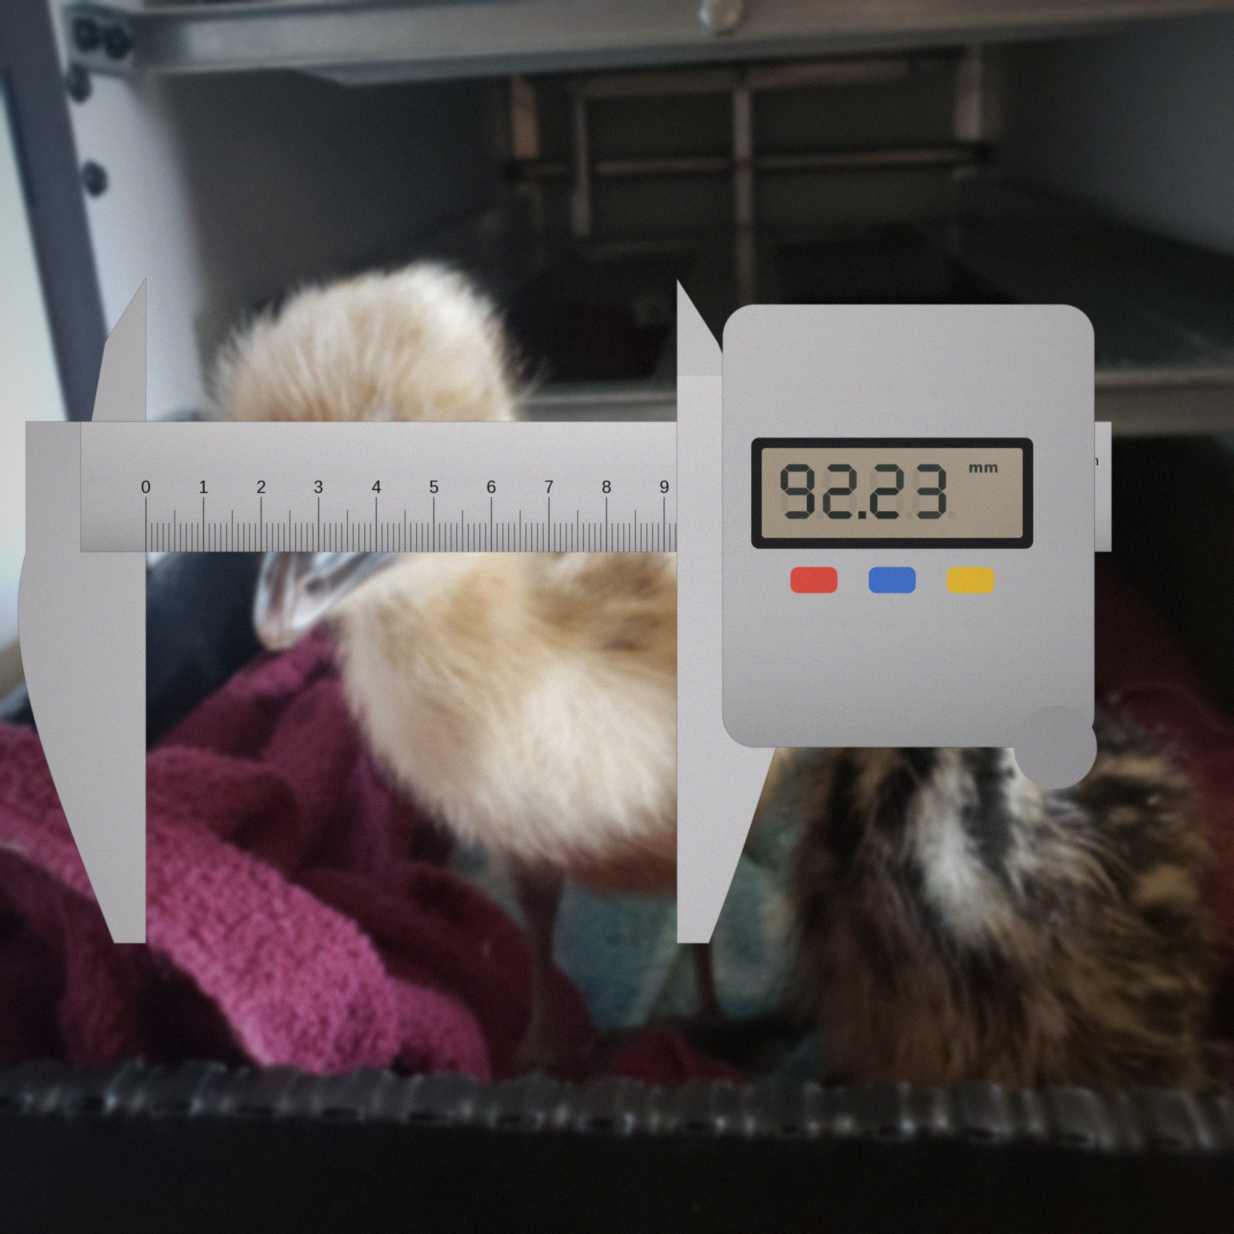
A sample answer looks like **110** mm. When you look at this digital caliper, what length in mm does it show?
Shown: **92.23** mm
